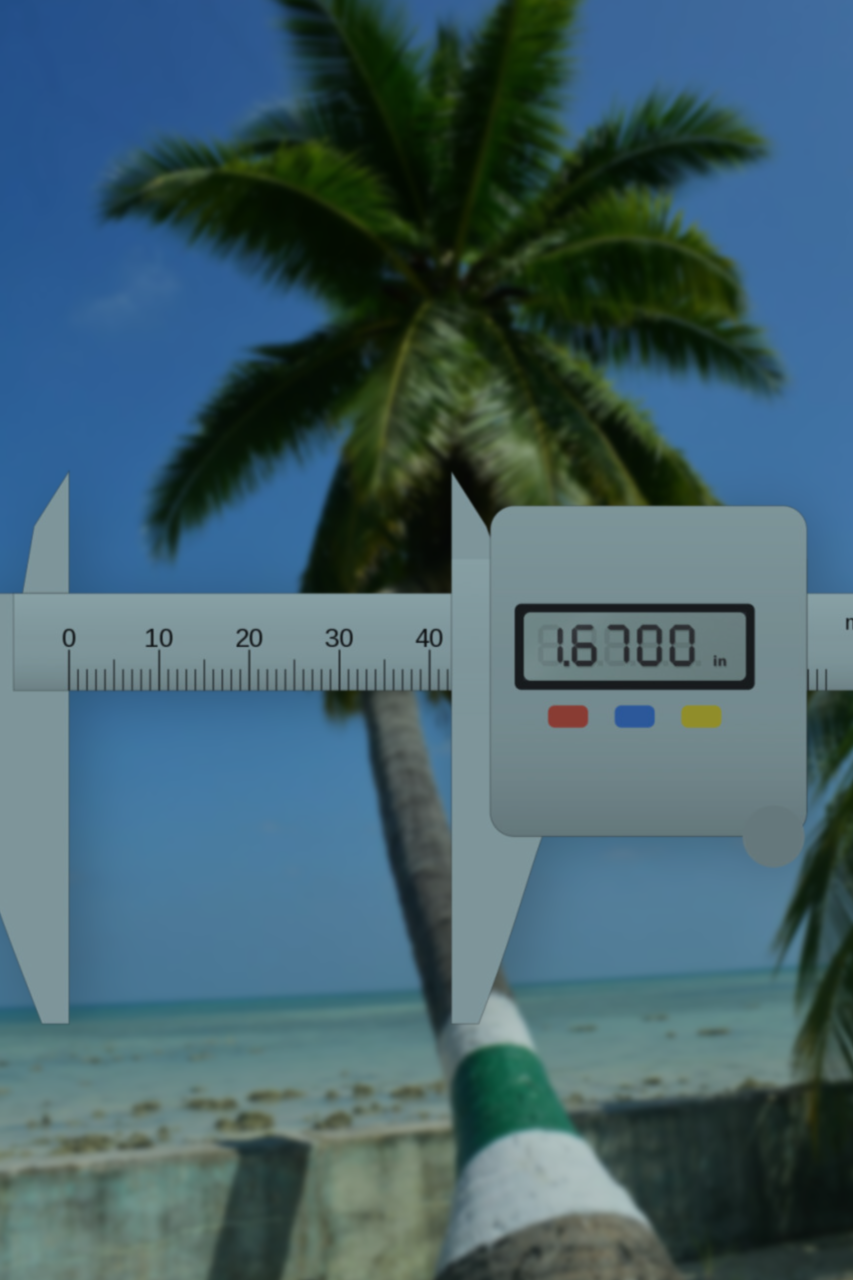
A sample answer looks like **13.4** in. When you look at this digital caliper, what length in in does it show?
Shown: **1.6700** in
